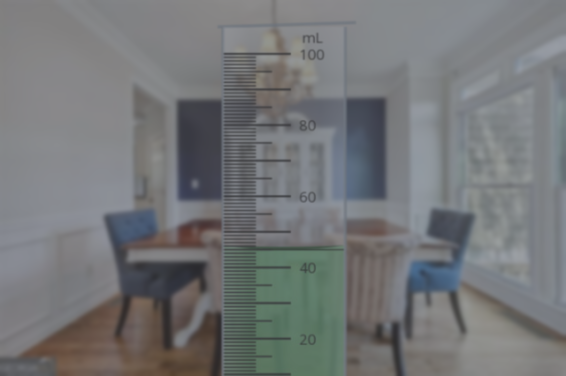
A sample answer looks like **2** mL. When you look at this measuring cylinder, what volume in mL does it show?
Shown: **45** mL
